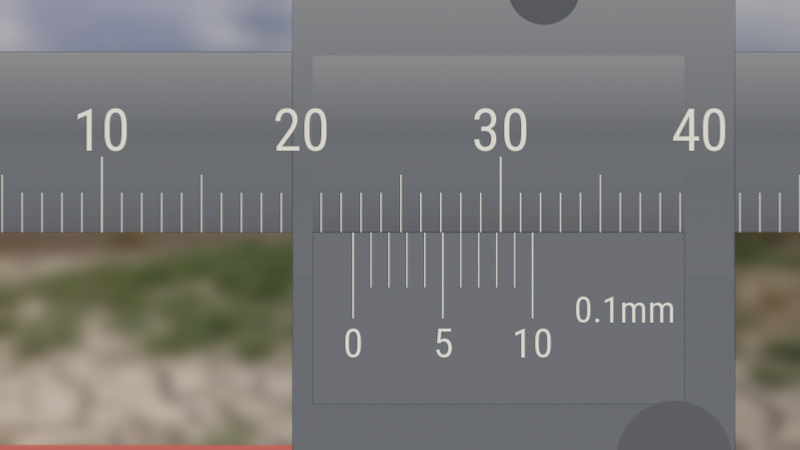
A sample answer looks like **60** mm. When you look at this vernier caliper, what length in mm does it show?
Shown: **22.6** mm
